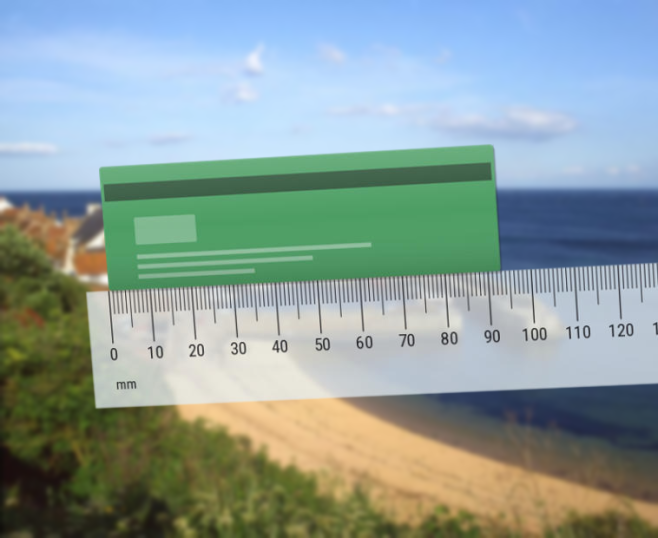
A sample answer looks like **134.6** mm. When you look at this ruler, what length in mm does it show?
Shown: **93** mm
